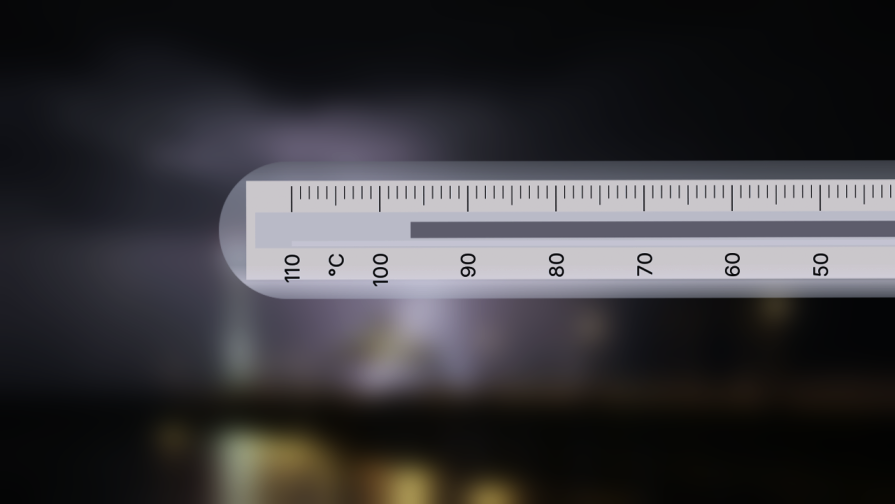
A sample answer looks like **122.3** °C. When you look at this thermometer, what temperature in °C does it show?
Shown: **96.5** °C
